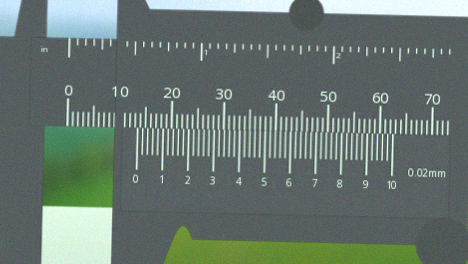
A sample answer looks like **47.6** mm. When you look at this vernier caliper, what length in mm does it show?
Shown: **13.5** mm
